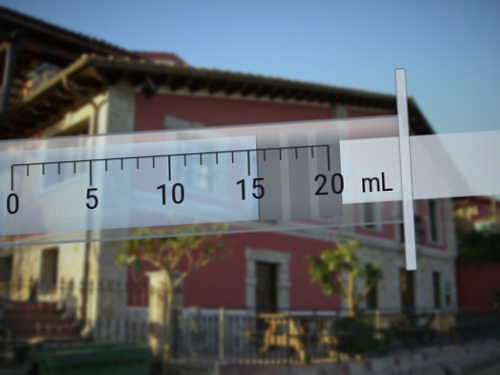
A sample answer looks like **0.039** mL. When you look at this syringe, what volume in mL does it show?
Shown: **15.5** mL
